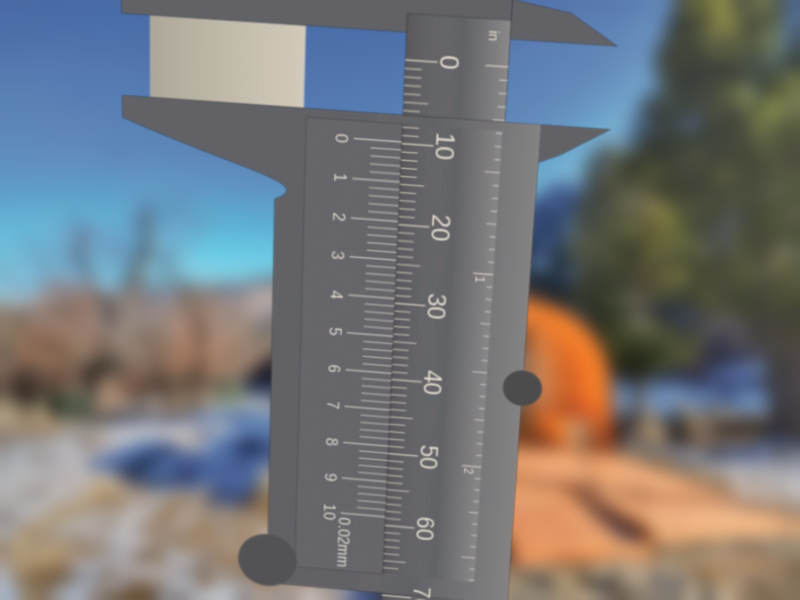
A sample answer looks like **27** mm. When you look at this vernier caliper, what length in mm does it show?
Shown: **9.8** mm
